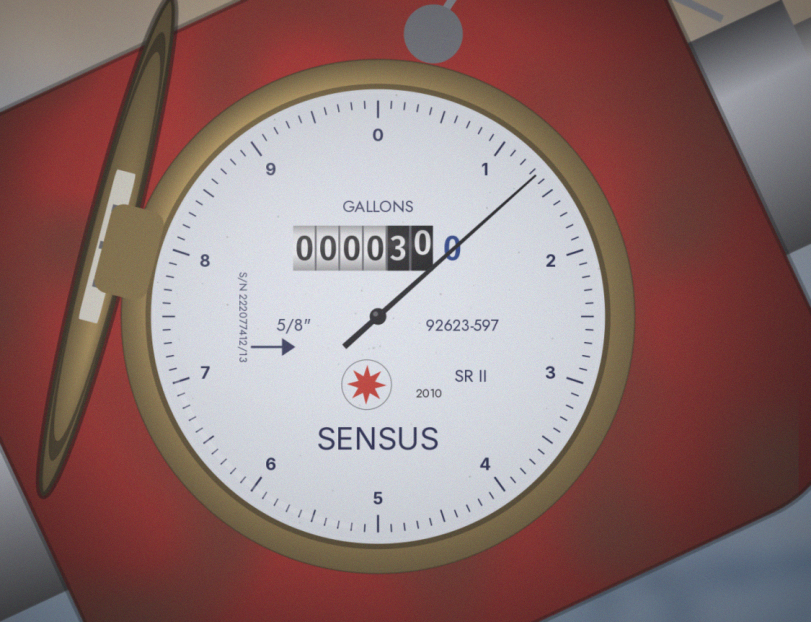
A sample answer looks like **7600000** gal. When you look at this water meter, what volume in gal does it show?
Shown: **301.3** gal
